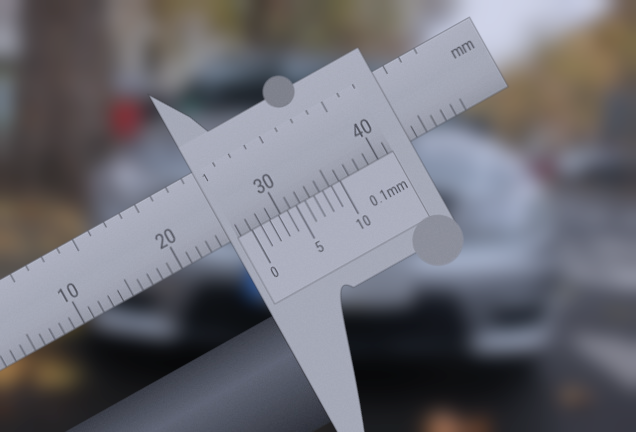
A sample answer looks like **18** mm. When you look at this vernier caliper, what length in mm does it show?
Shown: **27.1** mm
